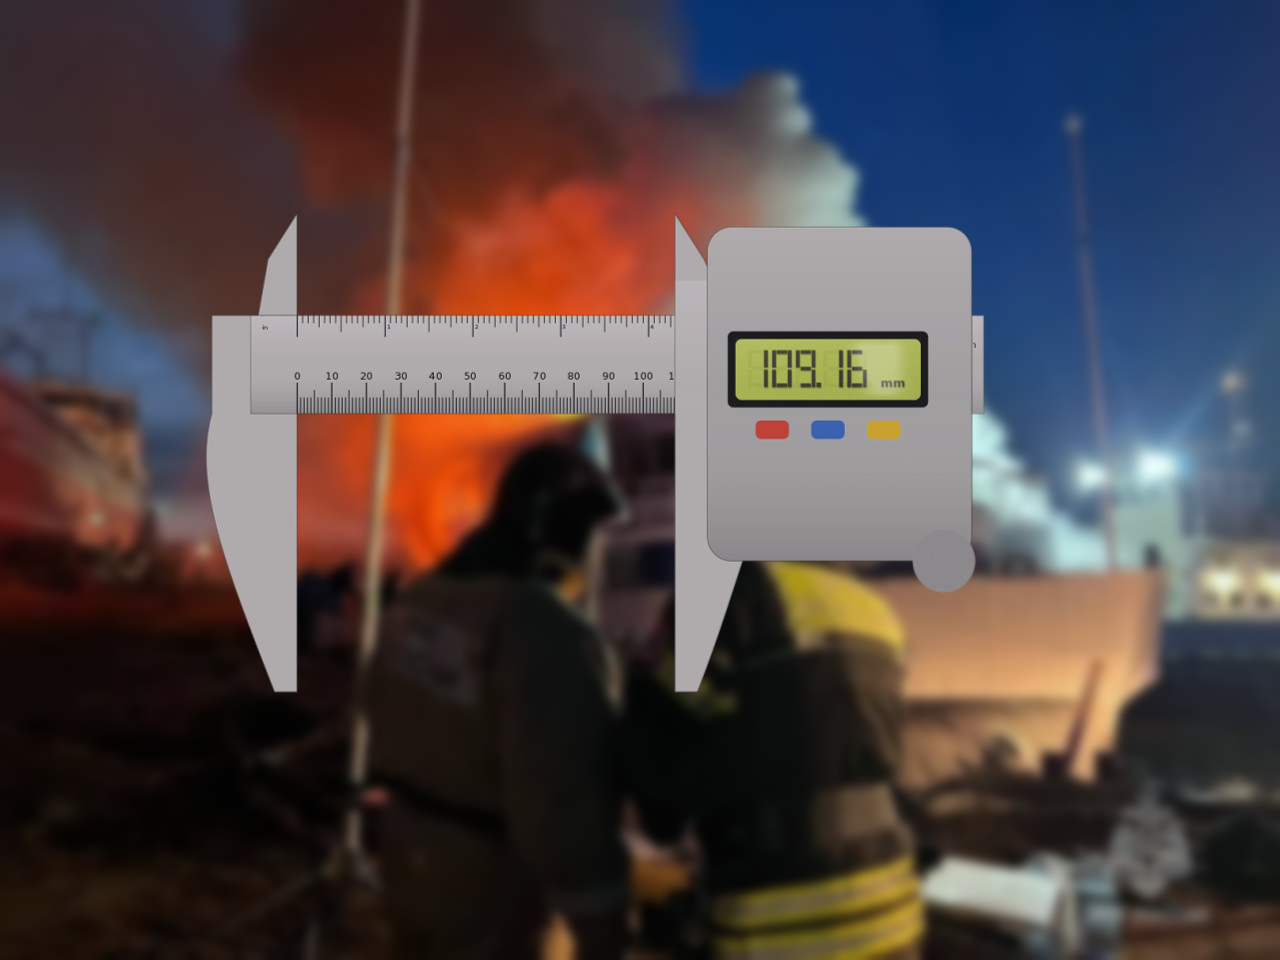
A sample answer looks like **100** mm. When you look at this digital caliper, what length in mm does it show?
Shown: **109.16** mm
